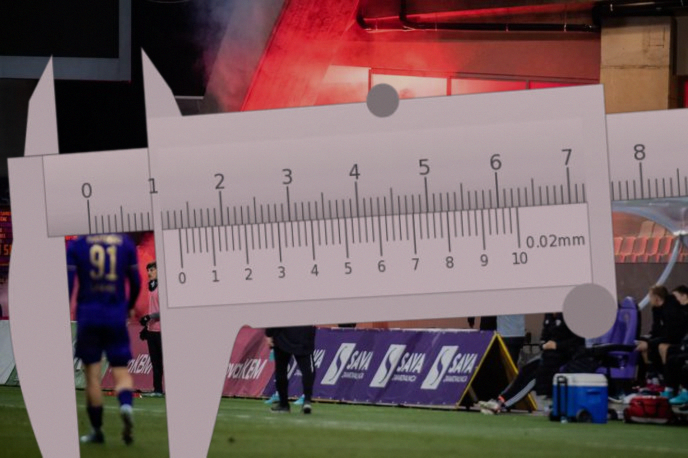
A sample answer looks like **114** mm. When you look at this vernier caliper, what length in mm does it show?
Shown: **13.6** mm
